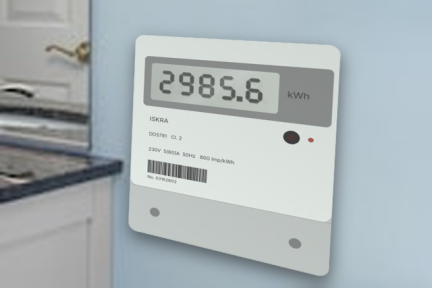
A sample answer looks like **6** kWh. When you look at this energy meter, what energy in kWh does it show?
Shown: **2985.6** kWh
